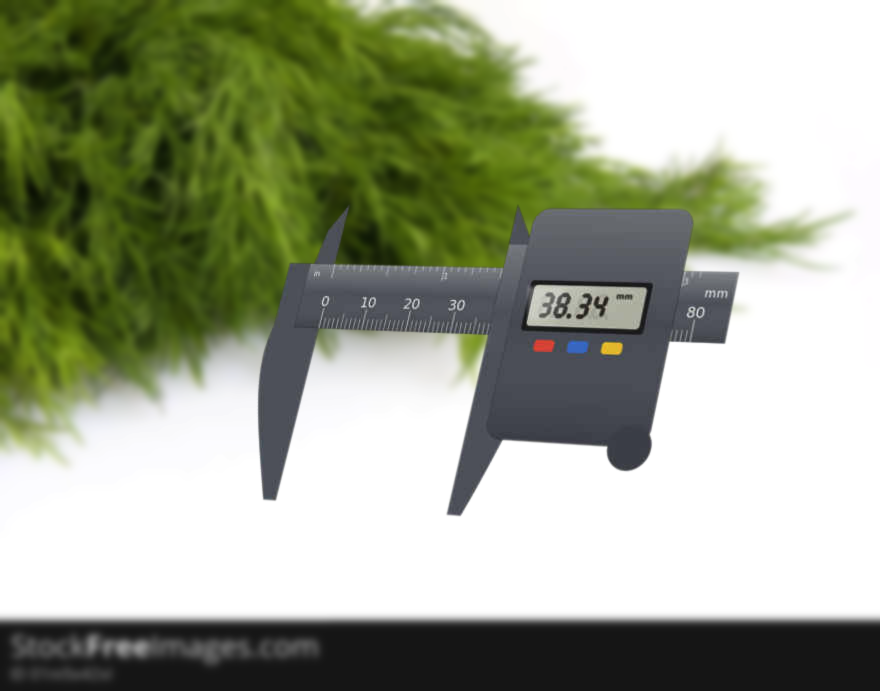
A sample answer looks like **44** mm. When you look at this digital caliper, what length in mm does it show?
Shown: **38.34** mm
